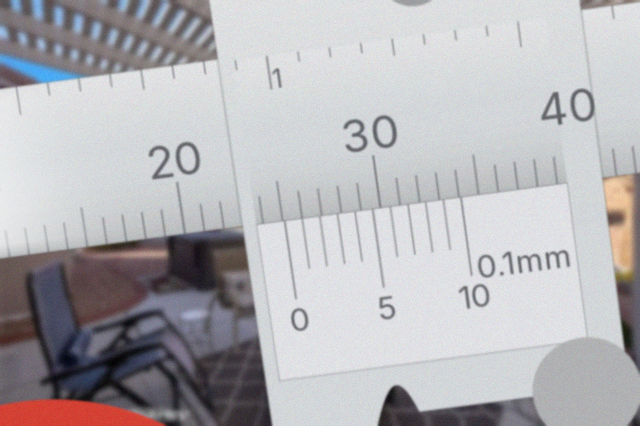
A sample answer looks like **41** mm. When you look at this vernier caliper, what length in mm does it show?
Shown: **25.1** mm
